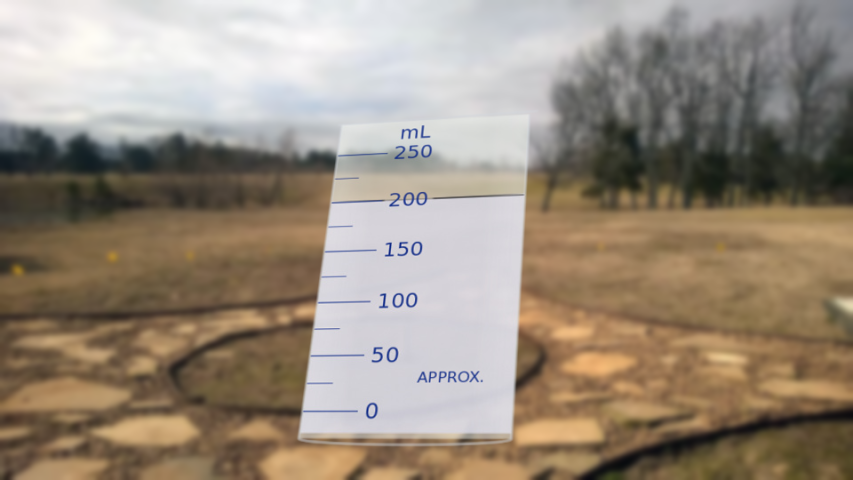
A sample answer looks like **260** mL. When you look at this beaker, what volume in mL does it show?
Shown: **200** mL
